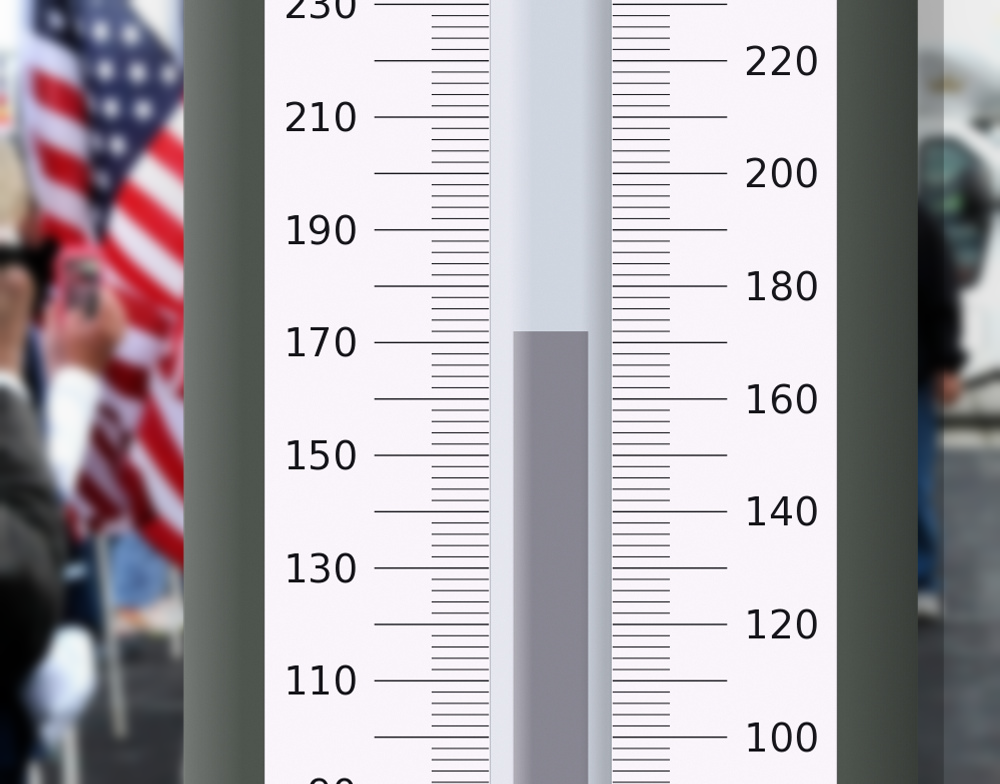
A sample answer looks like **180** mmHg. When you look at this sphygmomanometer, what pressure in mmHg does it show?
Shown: **172** mmHg
